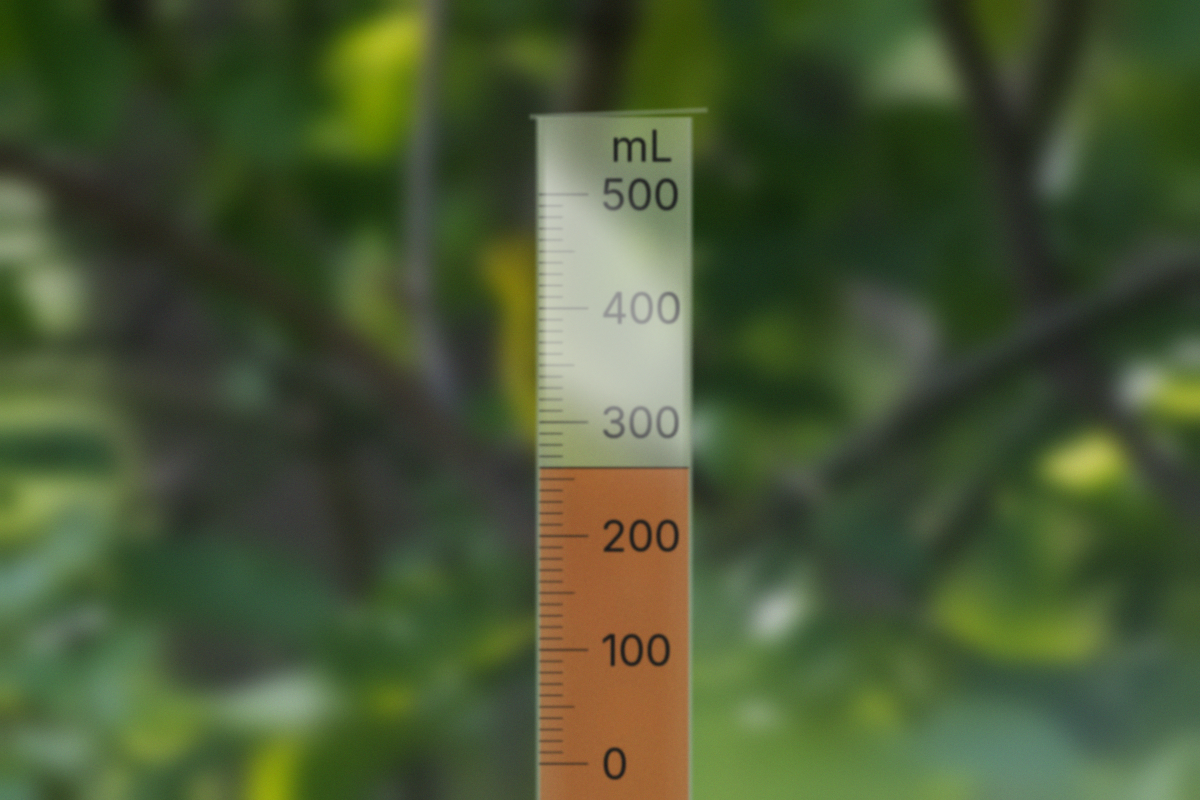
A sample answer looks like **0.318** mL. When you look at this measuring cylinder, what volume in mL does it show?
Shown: **260** mL
